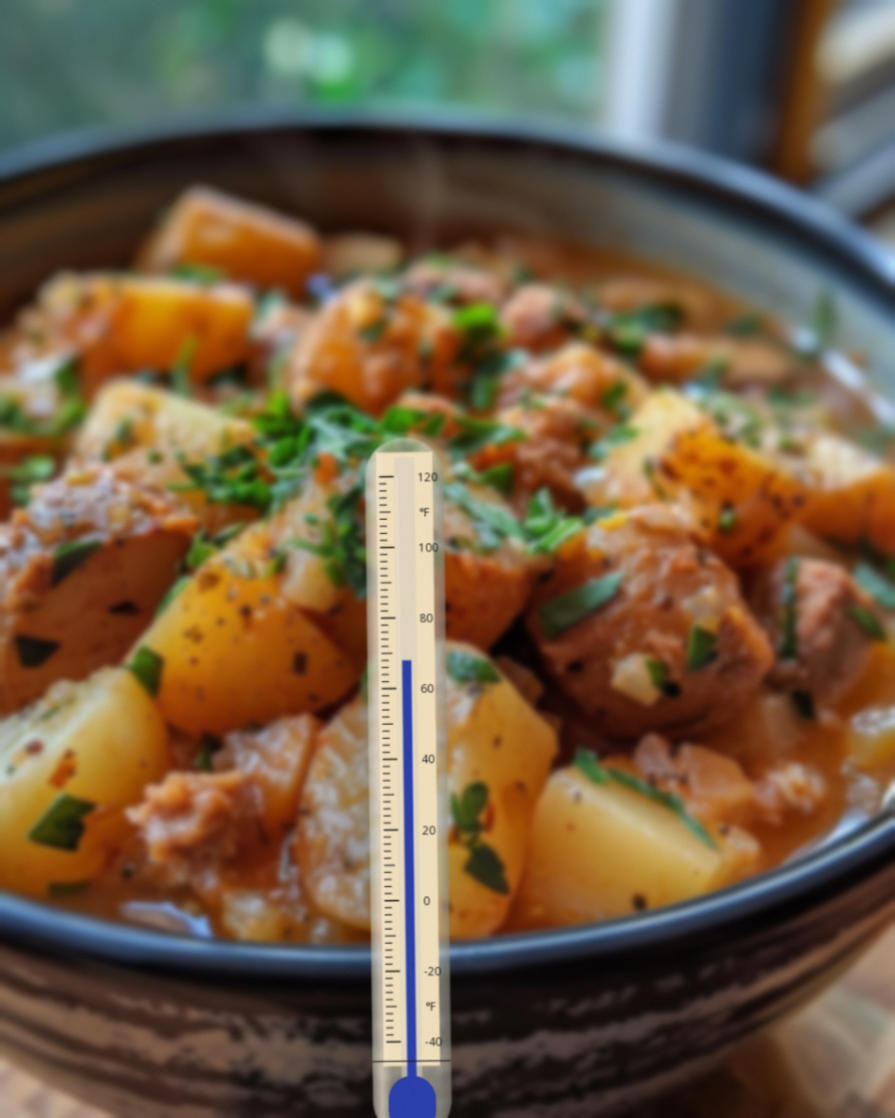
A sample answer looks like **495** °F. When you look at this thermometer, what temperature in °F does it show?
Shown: **68** °F
